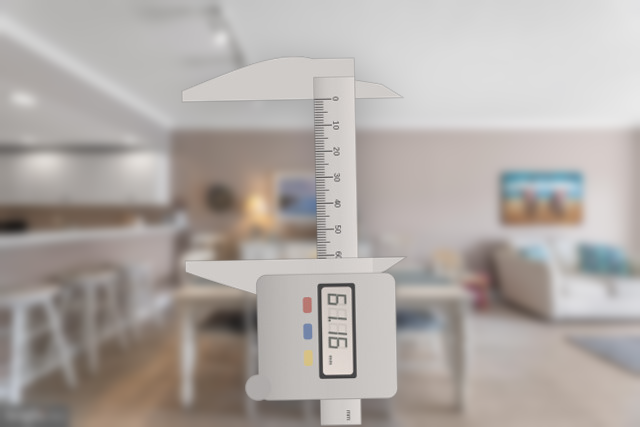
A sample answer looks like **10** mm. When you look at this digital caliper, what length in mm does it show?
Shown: **61.16** mm
